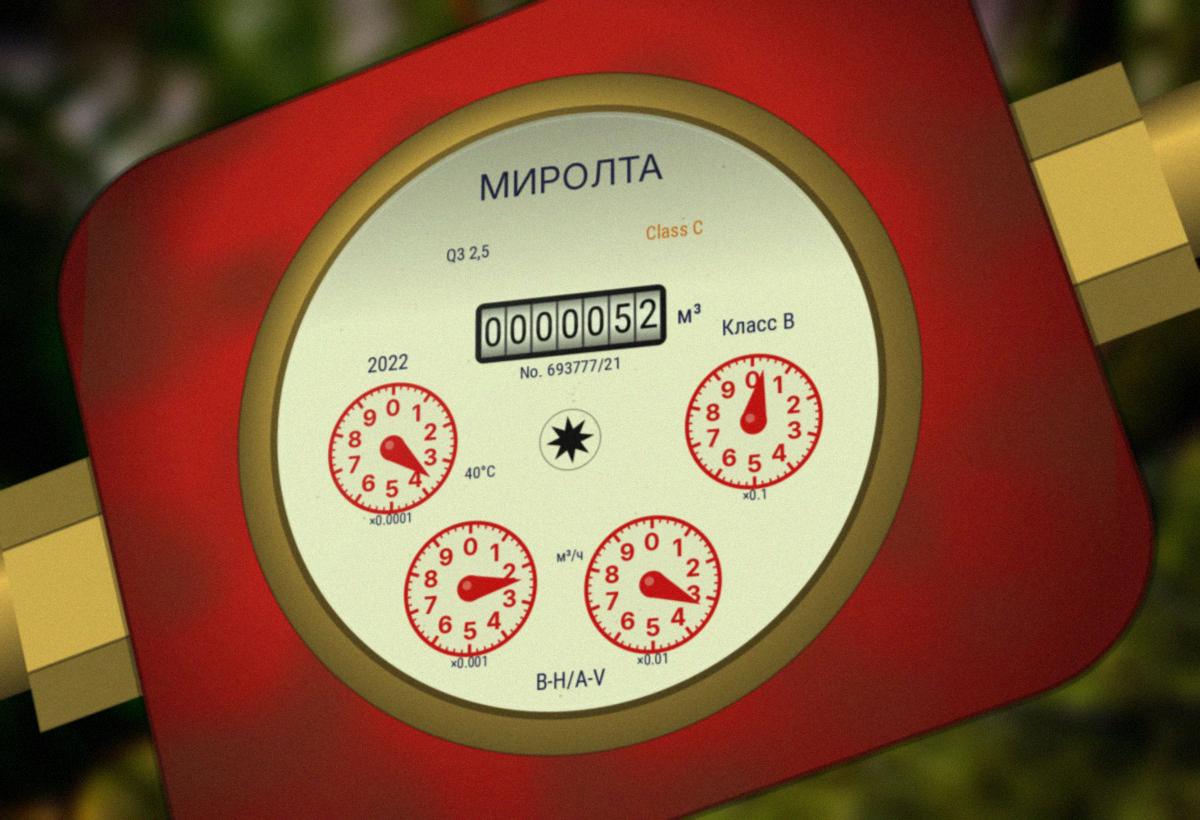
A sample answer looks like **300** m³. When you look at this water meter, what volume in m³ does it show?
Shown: **52.0323** m³
